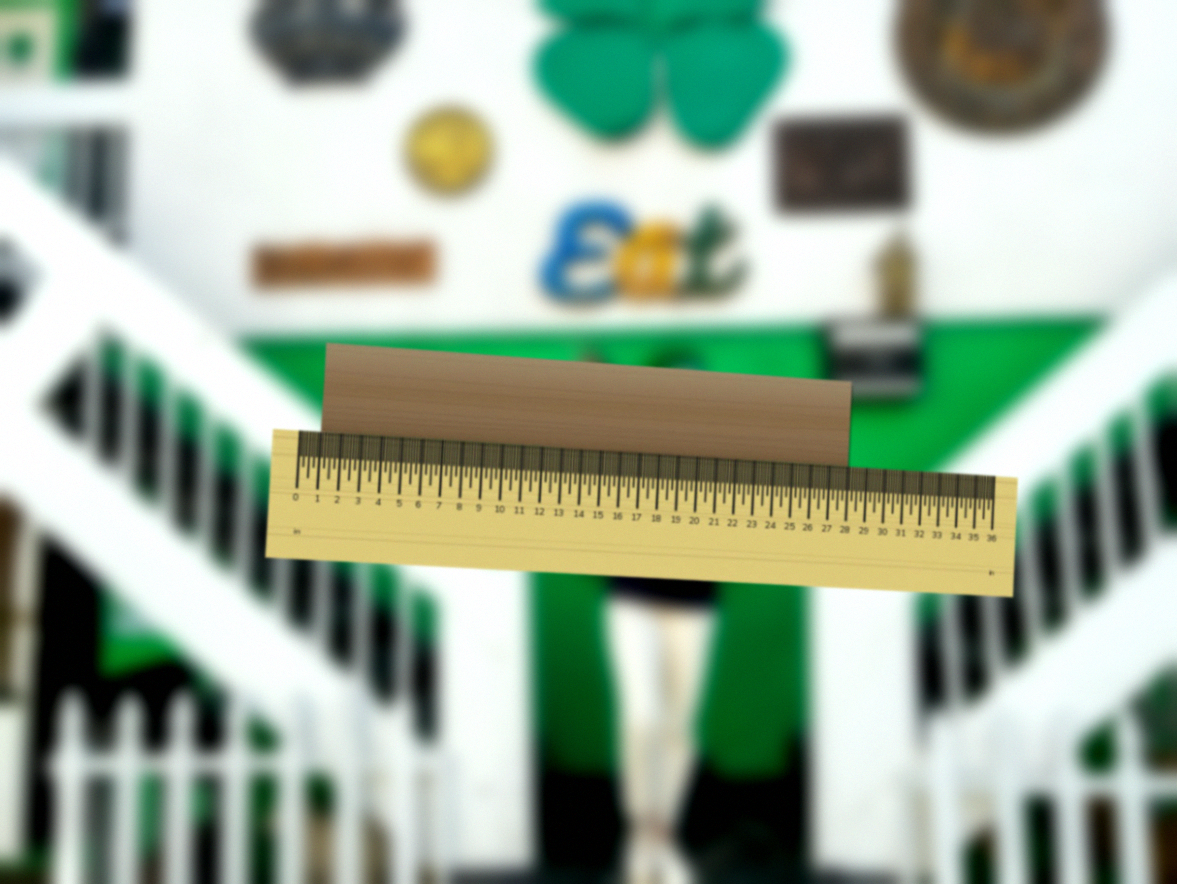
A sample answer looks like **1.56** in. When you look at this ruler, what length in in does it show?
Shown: **27** in
